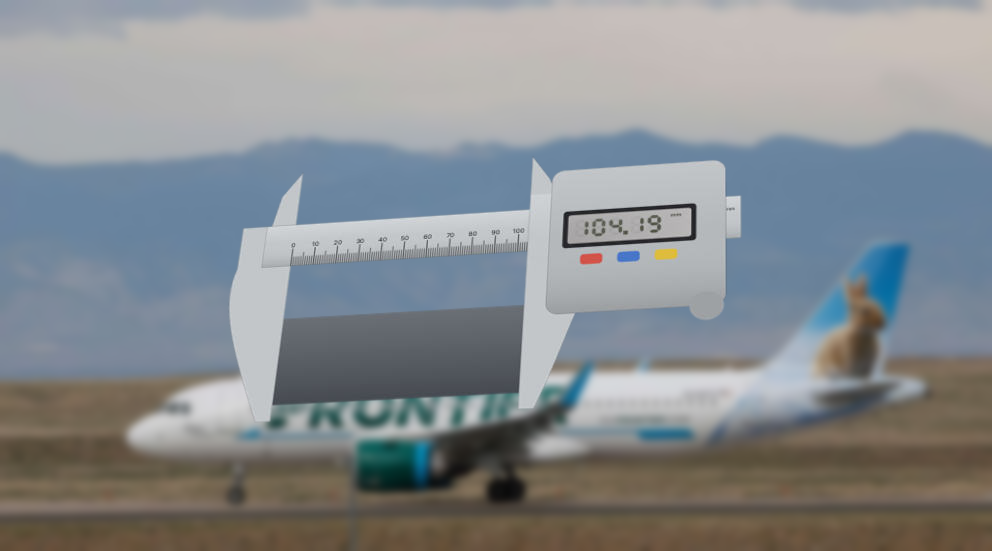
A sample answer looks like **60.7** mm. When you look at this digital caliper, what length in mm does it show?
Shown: **104.19** mm
